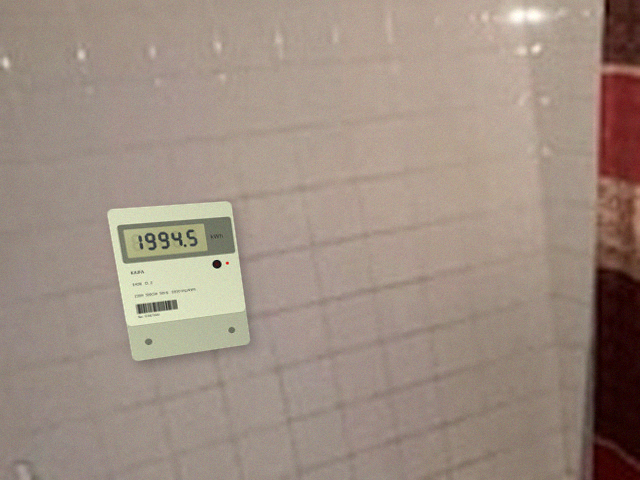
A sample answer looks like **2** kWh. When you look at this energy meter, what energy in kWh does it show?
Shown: **1994.5** kWh
